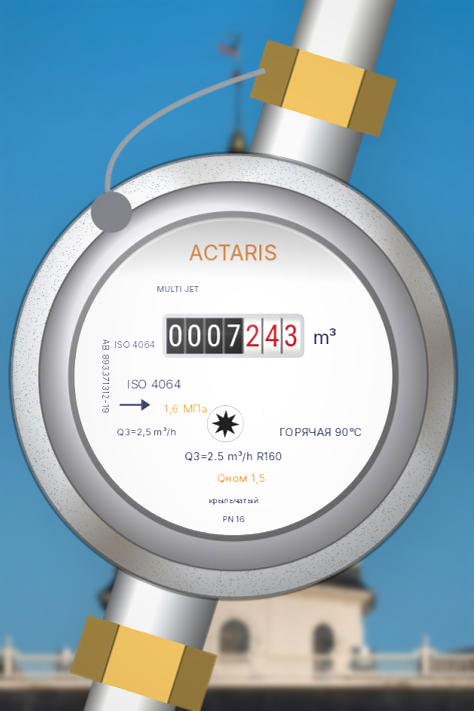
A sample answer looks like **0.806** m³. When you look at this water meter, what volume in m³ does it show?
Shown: **7.243** m³
